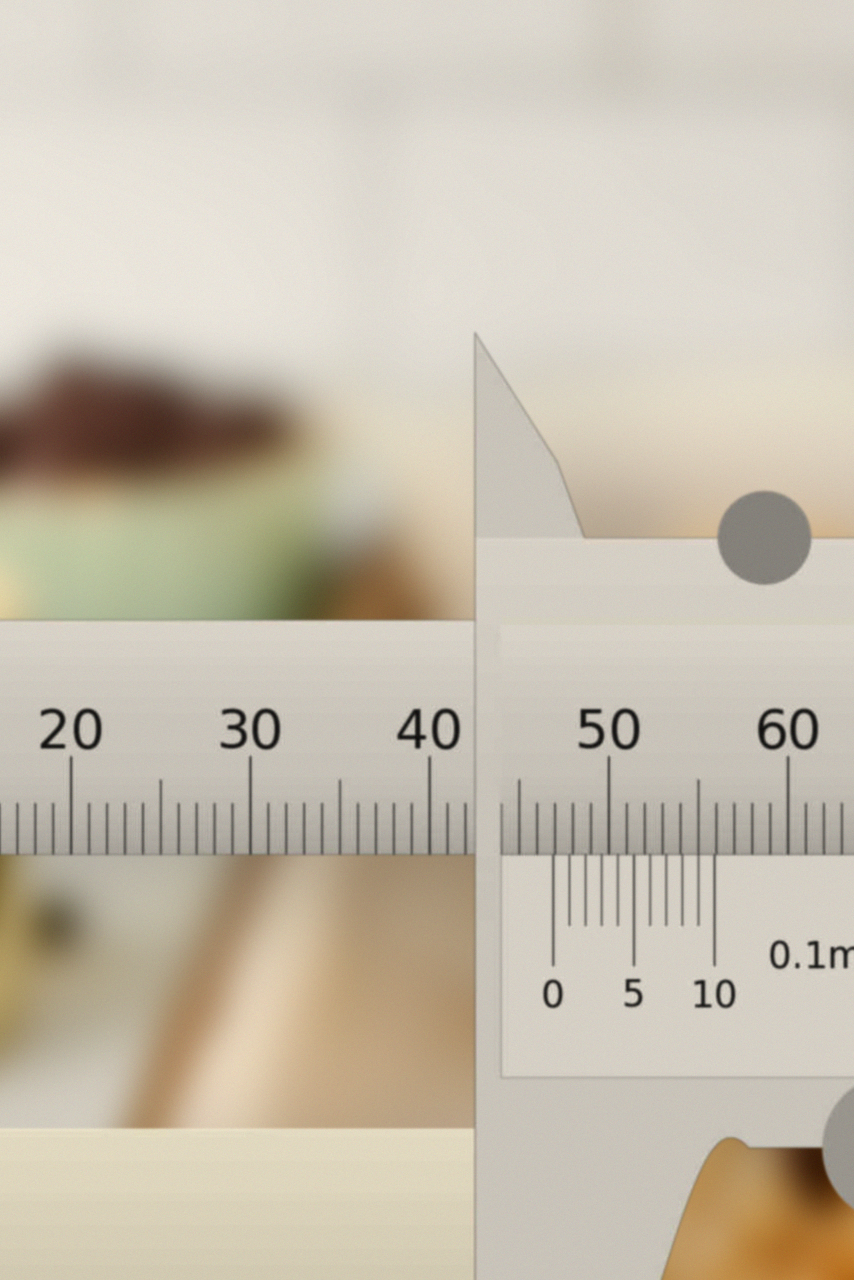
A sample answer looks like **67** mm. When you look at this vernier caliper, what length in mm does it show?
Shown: **46.9** mm
